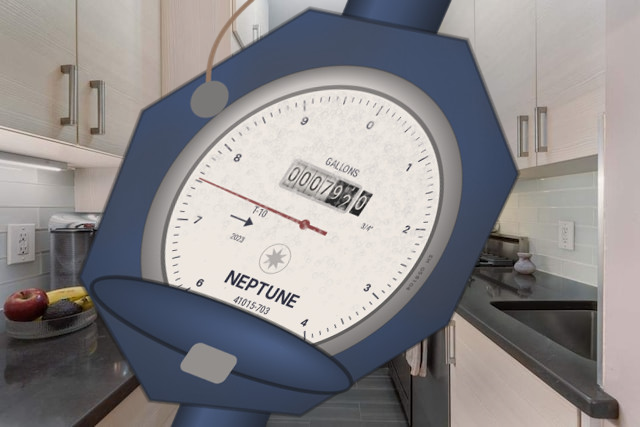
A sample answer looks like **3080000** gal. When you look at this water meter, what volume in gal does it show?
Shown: **7917.5** gal
